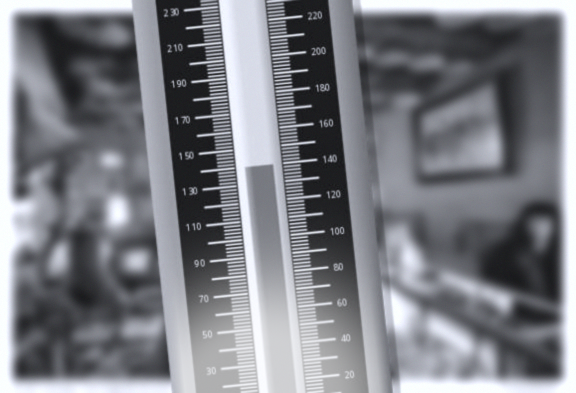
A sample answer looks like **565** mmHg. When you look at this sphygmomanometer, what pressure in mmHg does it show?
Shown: **140** mmHg
